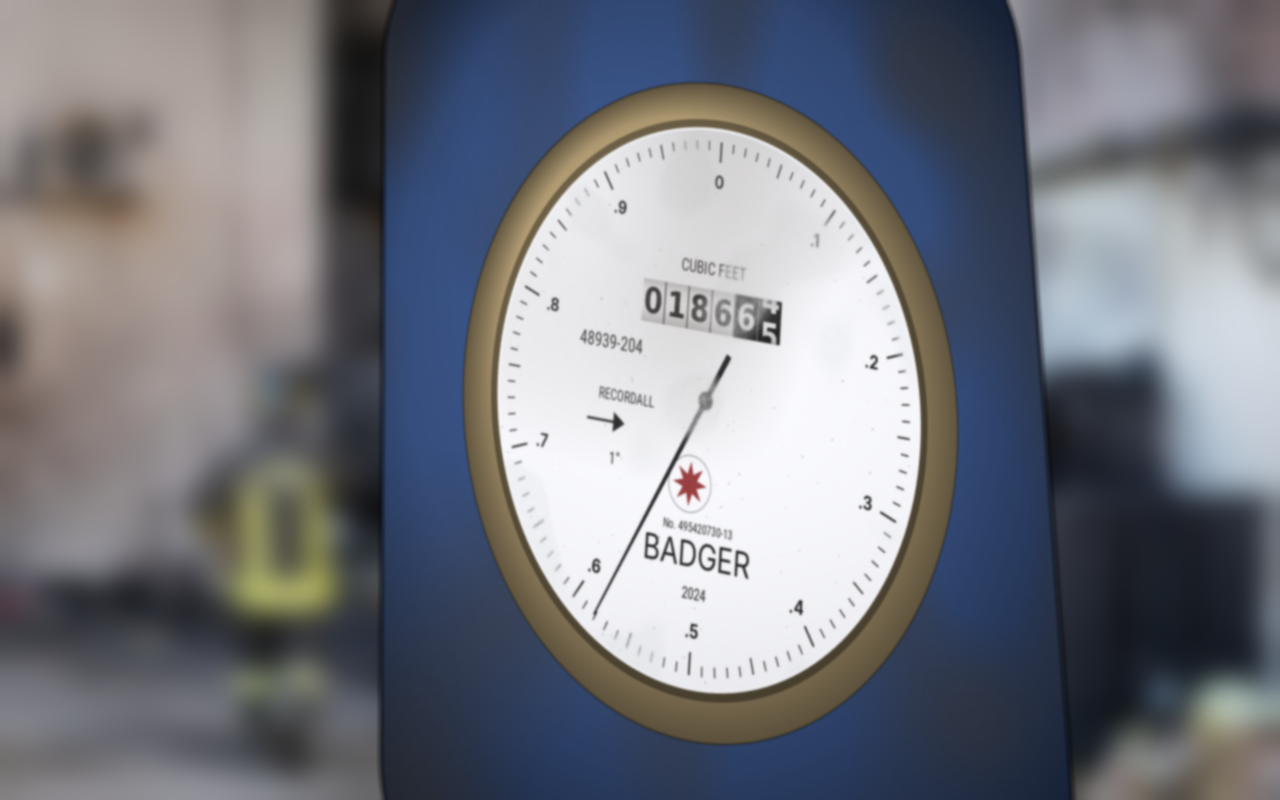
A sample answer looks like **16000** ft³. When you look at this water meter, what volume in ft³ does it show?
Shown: **18664.58** ft³
